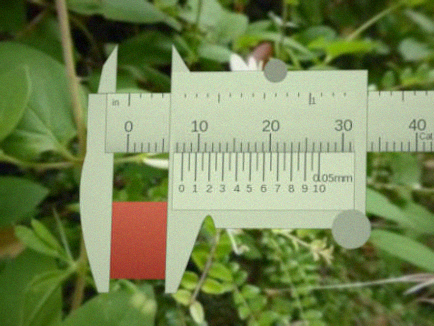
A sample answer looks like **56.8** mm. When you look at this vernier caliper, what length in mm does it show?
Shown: **7.8** mm
